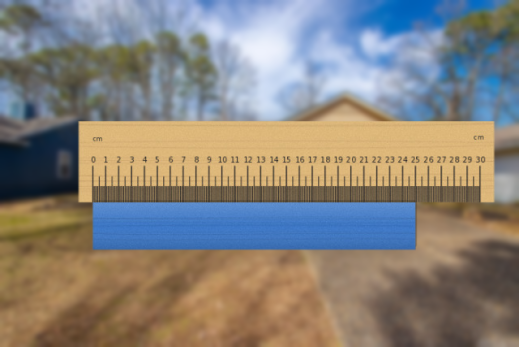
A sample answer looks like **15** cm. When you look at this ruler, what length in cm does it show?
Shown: **25** cm
